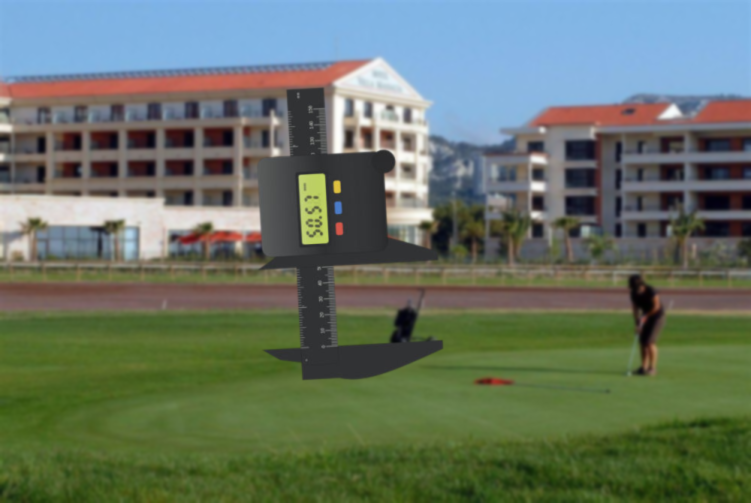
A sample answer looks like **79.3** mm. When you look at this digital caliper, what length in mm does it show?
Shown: **50.57** mm
